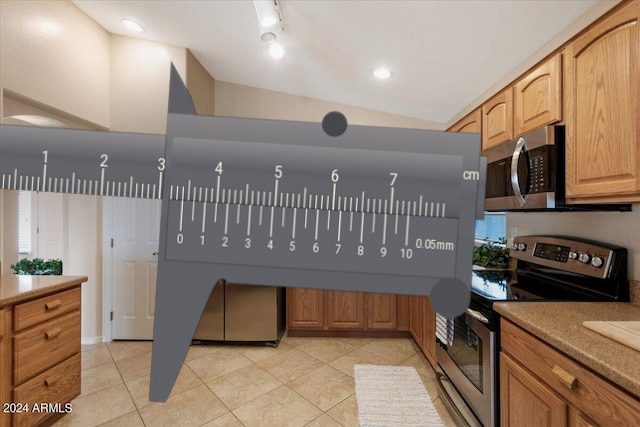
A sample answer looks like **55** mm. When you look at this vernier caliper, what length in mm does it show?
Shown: **34.0** mm
